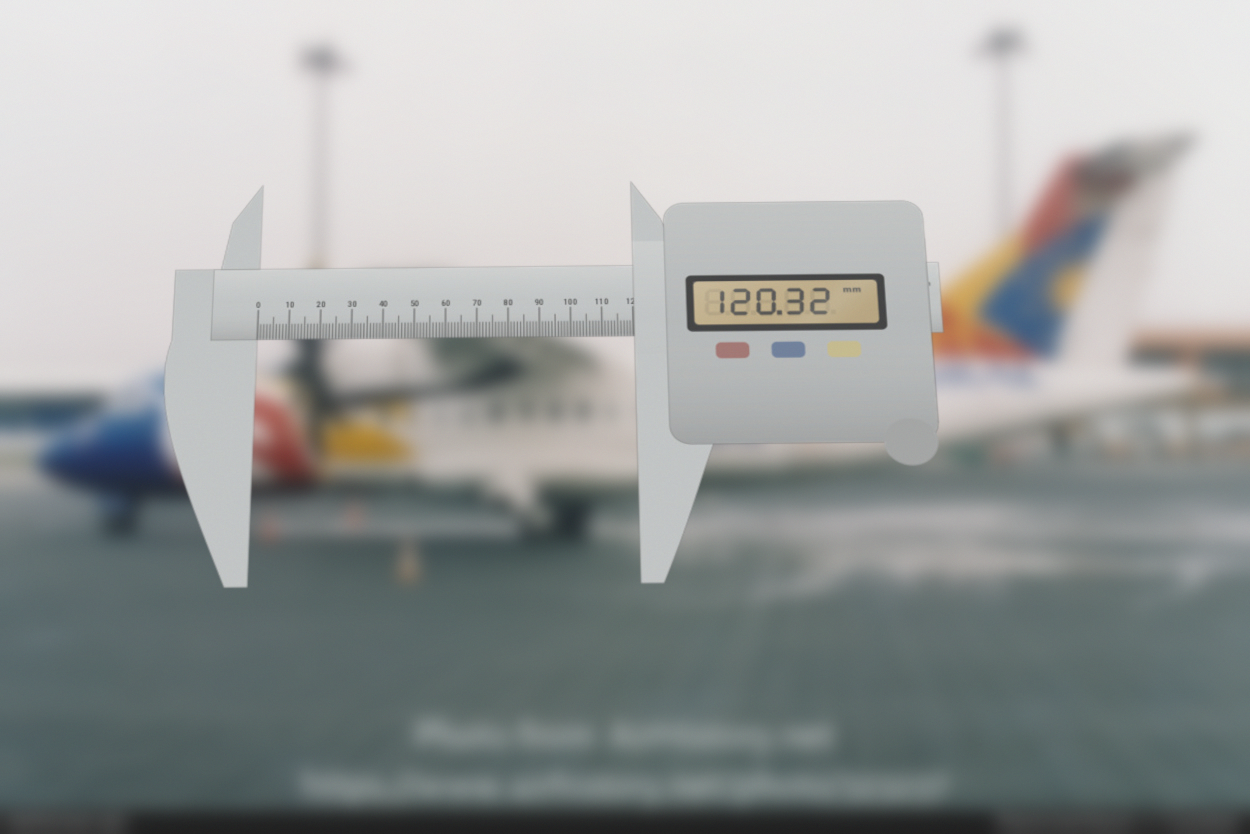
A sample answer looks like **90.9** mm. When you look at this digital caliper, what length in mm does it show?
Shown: **120.32** mm
